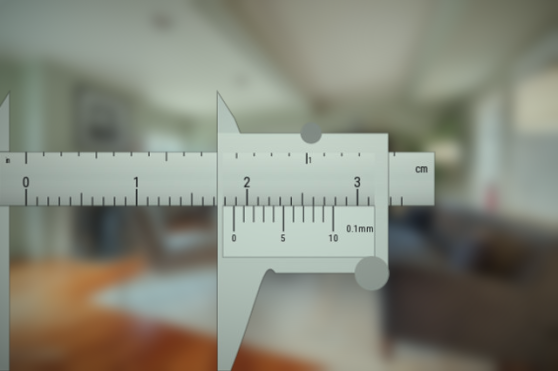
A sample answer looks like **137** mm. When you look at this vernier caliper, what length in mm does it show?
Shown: **18.8** mm
